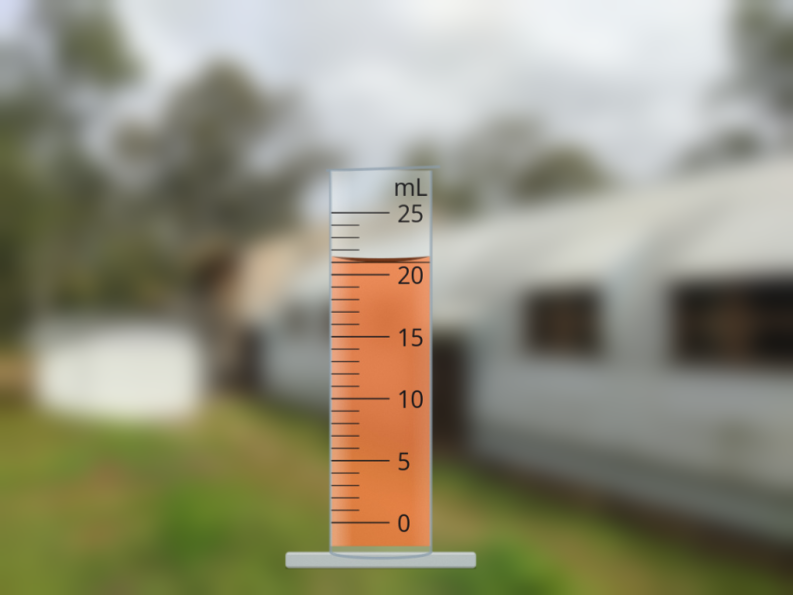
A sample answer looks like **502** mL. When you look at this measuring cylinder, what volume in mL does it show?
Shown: **21** mL
